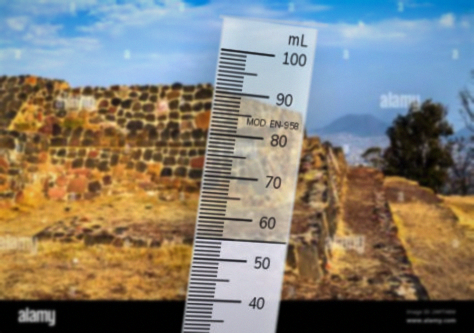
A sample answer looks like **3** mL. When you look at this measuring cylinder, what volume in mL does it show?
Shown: **55** mL
